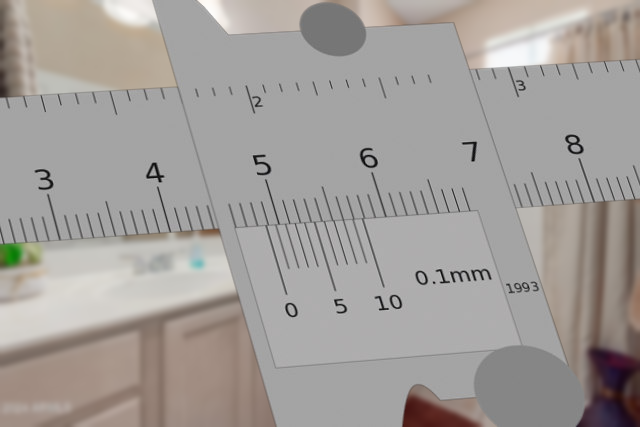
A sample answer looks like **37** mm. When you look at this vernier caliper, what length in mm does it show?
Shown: **48.8** mm
